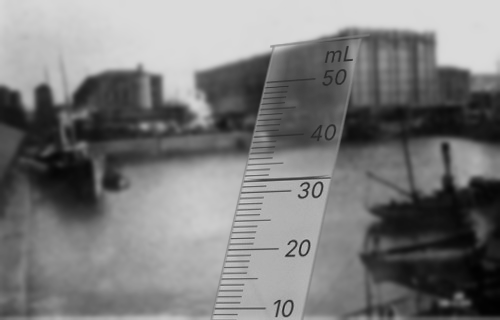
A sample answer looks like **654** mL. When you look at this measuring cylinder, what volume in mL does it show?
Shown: **32** mL
